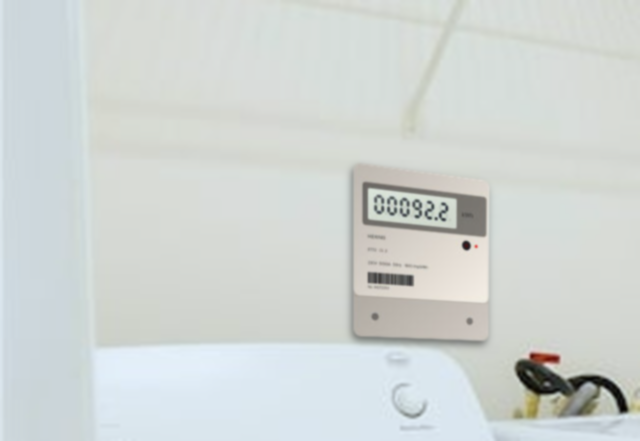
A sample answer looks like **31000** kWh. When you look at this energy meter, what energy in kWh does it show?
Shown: **92.2** kWh
